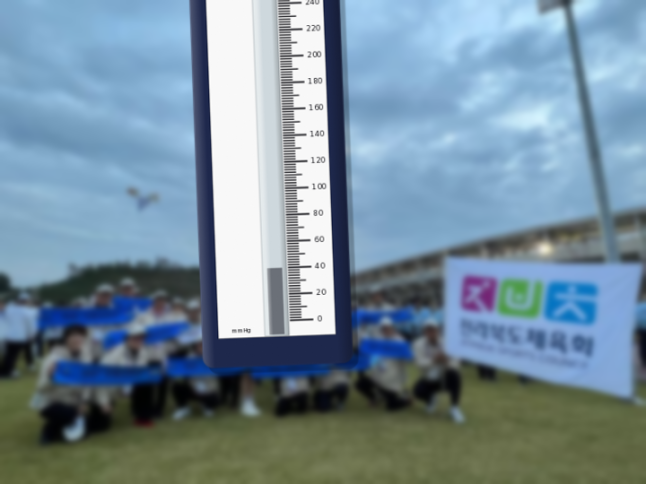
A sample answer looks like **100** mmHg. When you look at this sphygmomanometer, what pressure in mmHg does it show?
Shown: **40** mmHg
